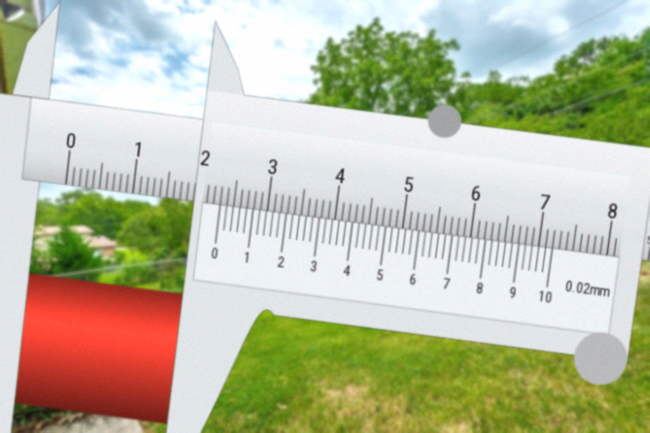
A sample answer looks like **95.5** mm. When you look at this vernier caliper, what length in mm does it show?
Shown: **23.0** mm
